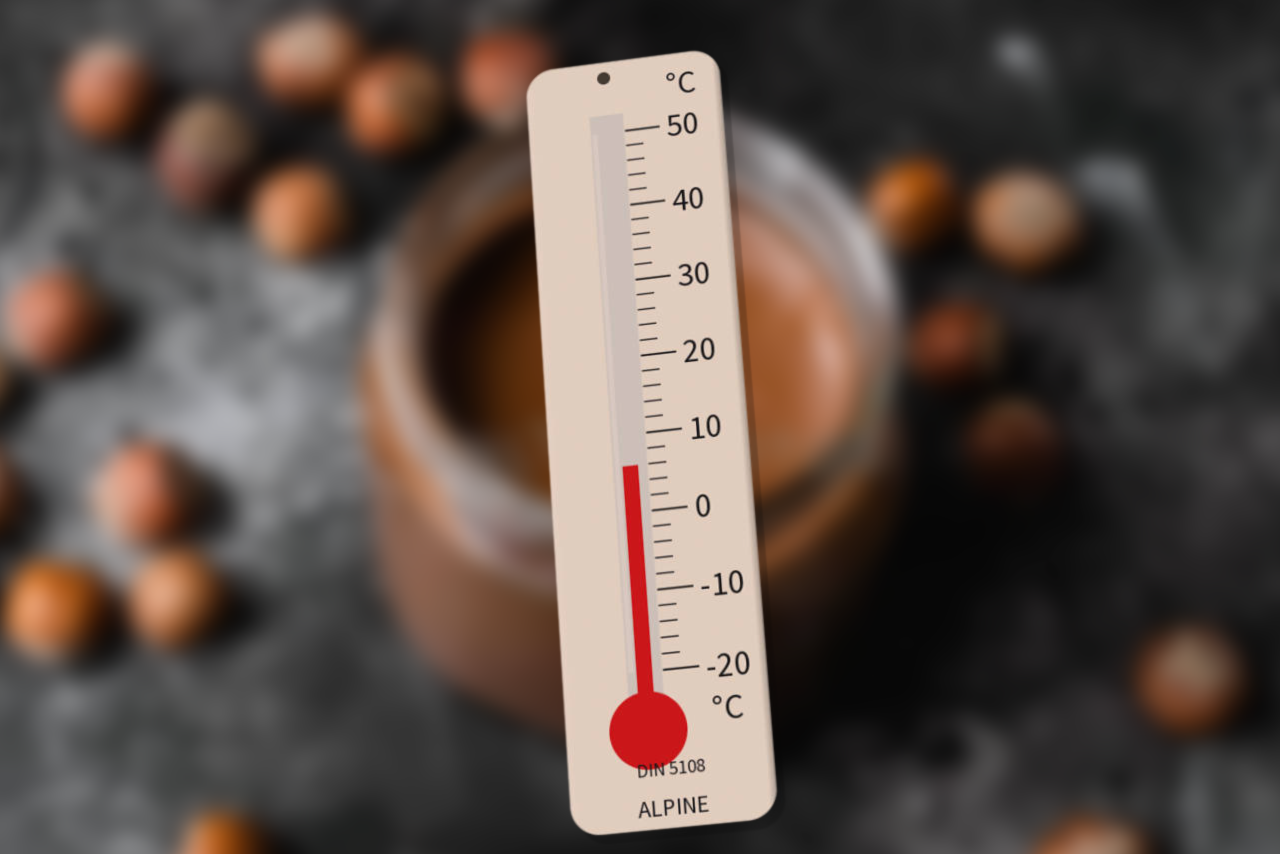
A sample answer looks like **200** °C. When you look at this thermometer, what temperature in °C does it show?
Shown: **6** °C
